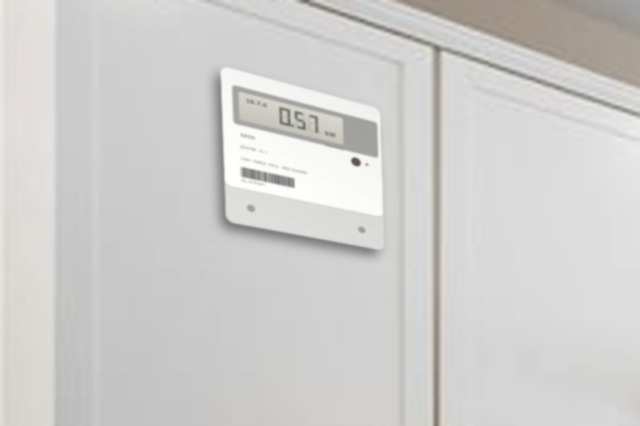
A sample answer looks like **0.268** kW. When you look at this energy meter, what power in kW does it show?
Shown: **0.57** kW
